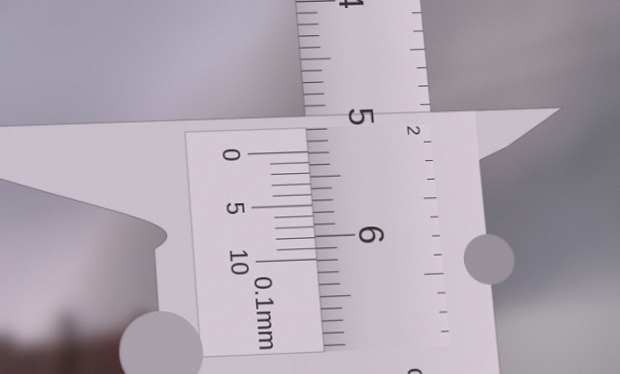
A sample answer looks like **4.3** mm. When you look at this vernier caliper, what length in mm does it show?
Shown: **52.9** mm
